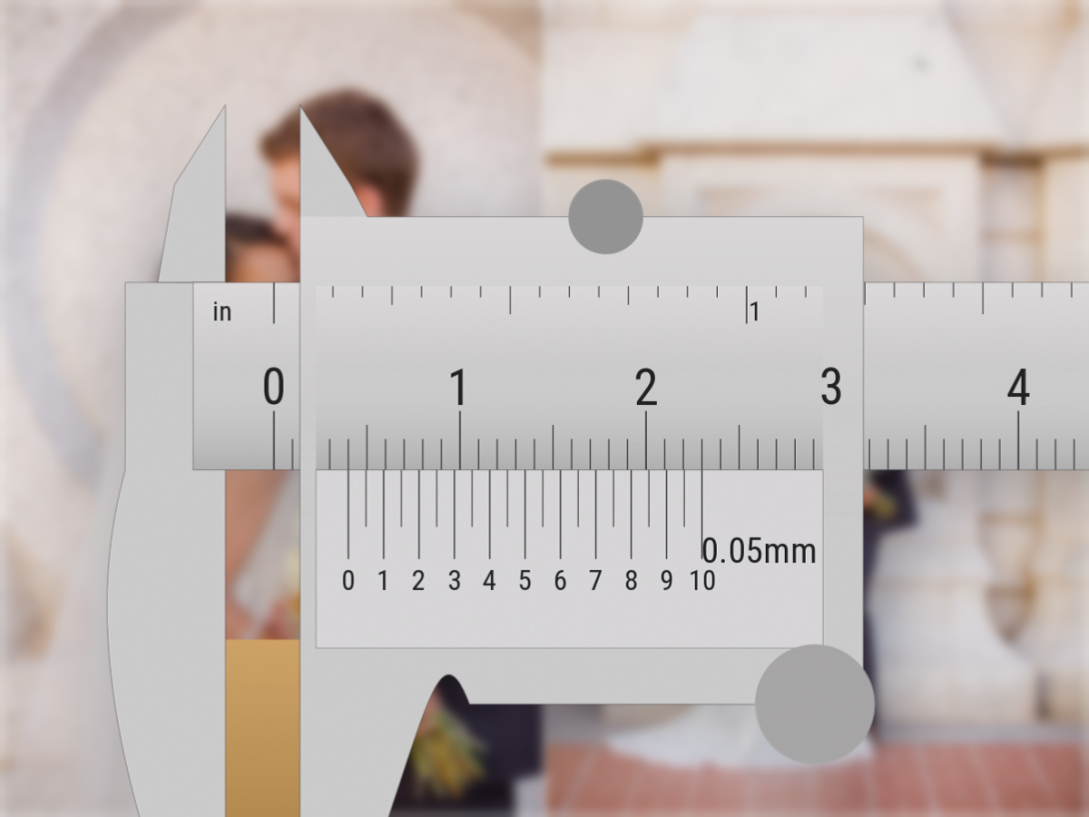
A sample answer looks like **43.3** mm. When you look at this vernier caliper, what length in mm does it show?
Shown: **4.0** mm
